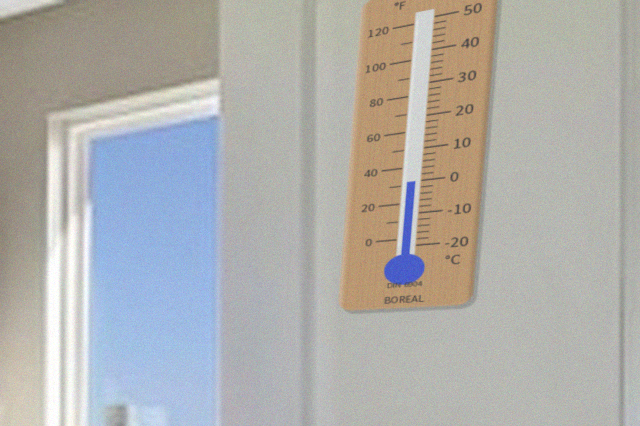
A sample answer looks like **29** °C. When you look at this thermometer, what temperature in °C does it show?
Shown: **0** °C
